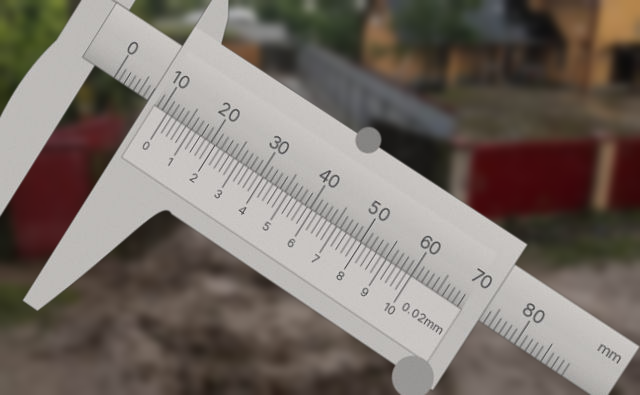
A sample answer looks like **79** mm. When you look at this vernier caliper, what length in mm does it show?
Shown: **11.0** mm
